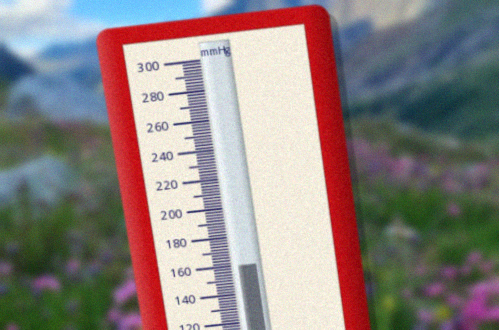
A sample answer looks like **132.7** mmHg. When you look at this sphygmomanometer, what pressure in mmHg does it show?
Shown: **160** mmHg
